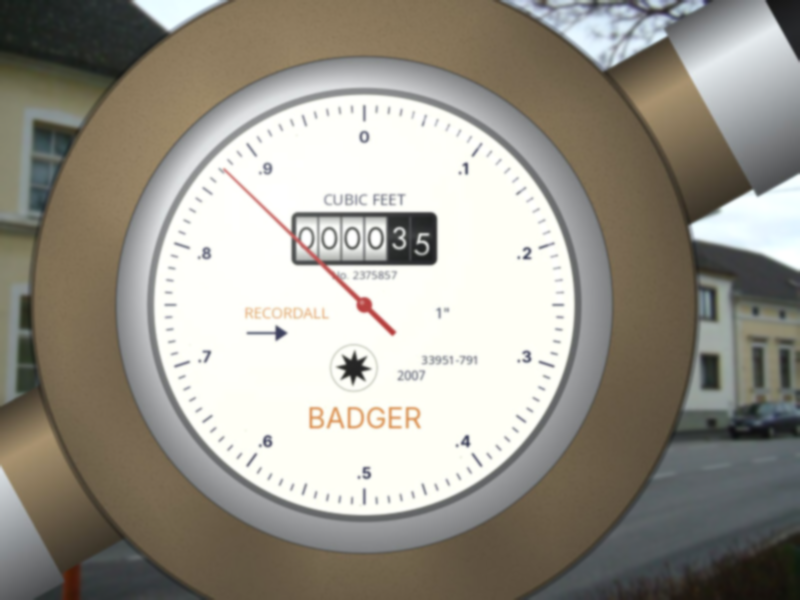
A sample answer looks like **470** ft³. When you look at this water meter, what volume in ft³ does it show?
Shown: **34.87** ft³
